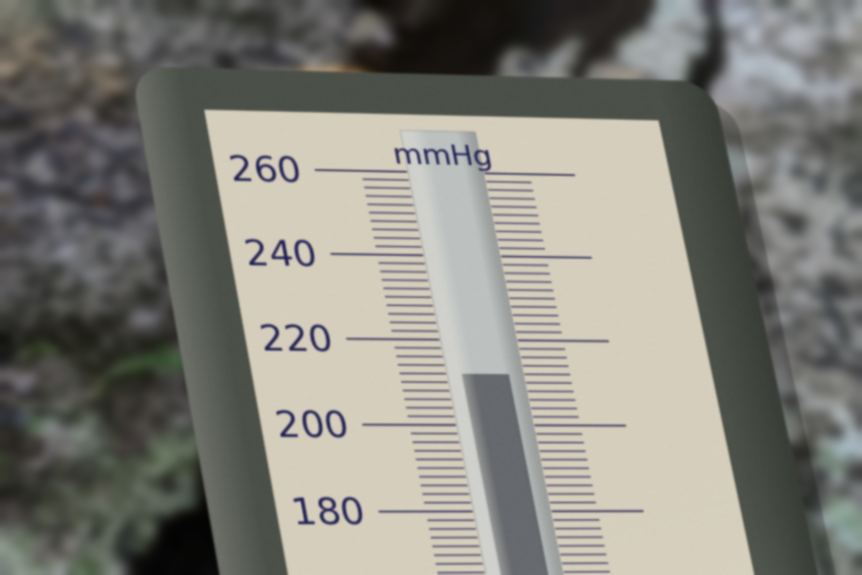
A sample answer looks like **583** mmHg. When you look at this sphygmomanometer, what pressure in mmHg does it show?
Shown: **212** mmHg
